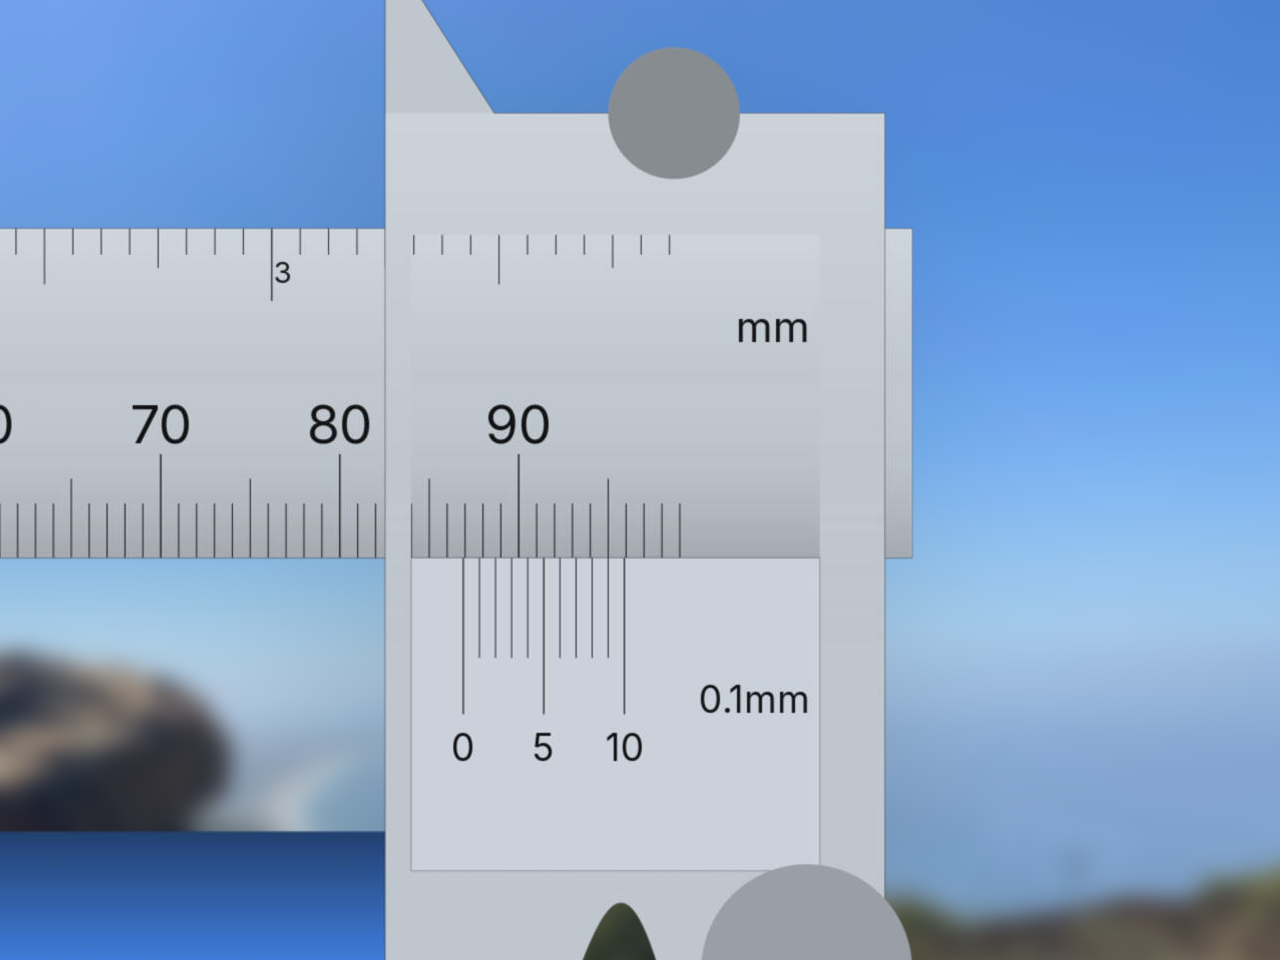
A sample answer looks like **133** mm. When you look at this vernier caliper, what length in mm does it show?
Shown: **86.9** mm
